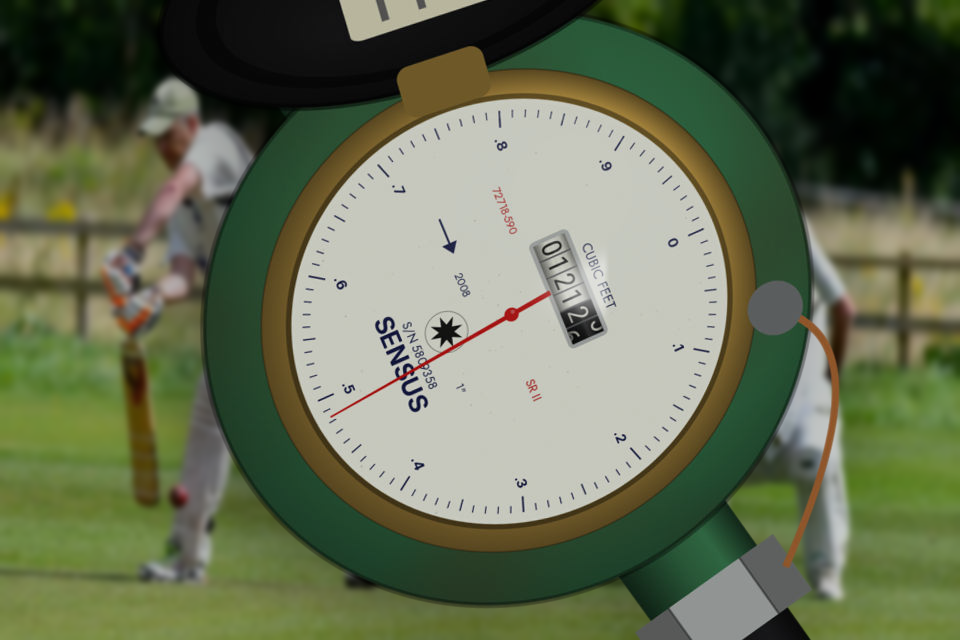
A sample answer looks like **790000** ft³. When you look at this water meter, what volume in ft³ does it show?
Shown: **12125.48** ft³
